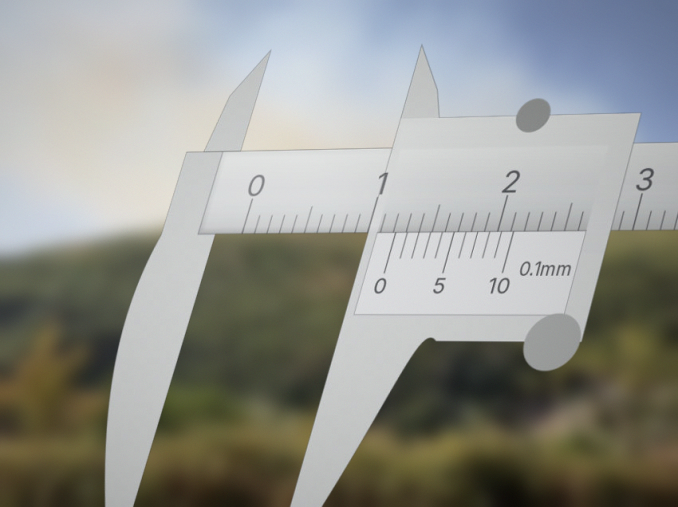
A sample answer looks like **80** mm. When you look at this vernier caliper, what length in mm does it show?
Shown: **12.2** mm
